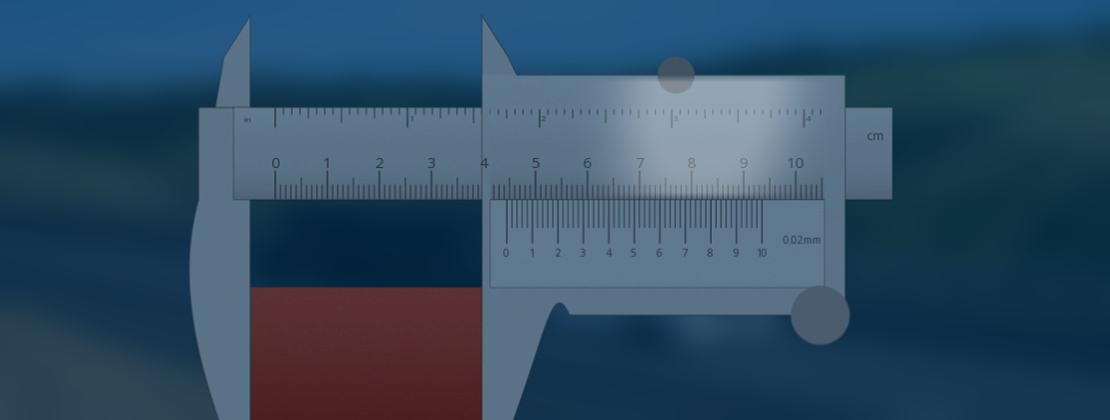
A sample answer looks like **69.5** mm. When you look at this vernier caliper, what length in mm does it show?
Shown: **44.5** mm
